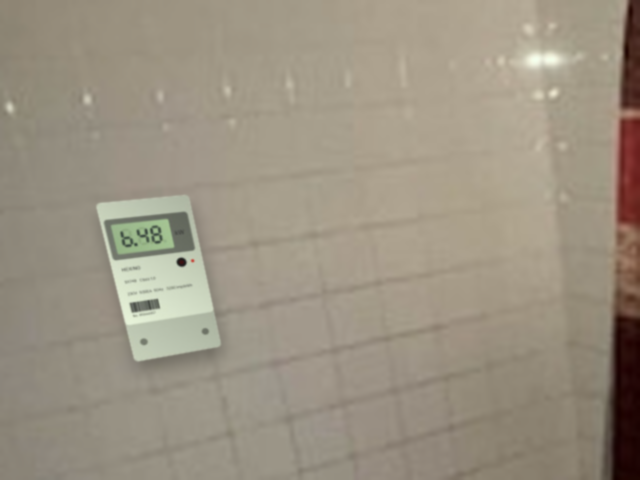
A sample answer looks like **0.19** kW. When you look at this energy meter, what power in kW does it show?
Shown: **6.48** kW
